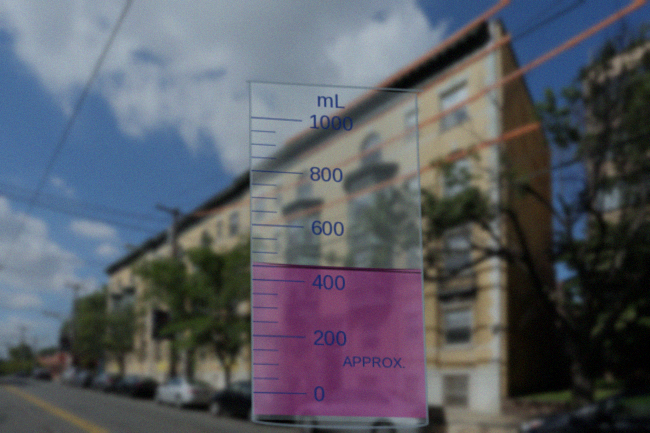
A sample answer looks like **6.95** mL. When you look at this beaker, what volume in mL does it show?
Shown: **450** mL
